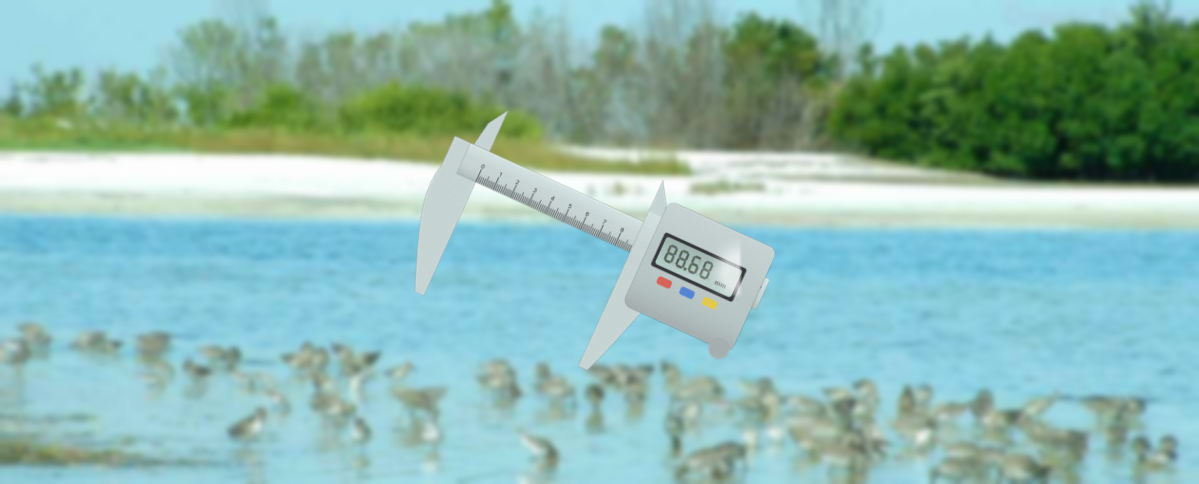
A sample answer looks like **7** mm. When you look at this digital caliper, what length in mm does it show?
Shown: **88.68** mm
